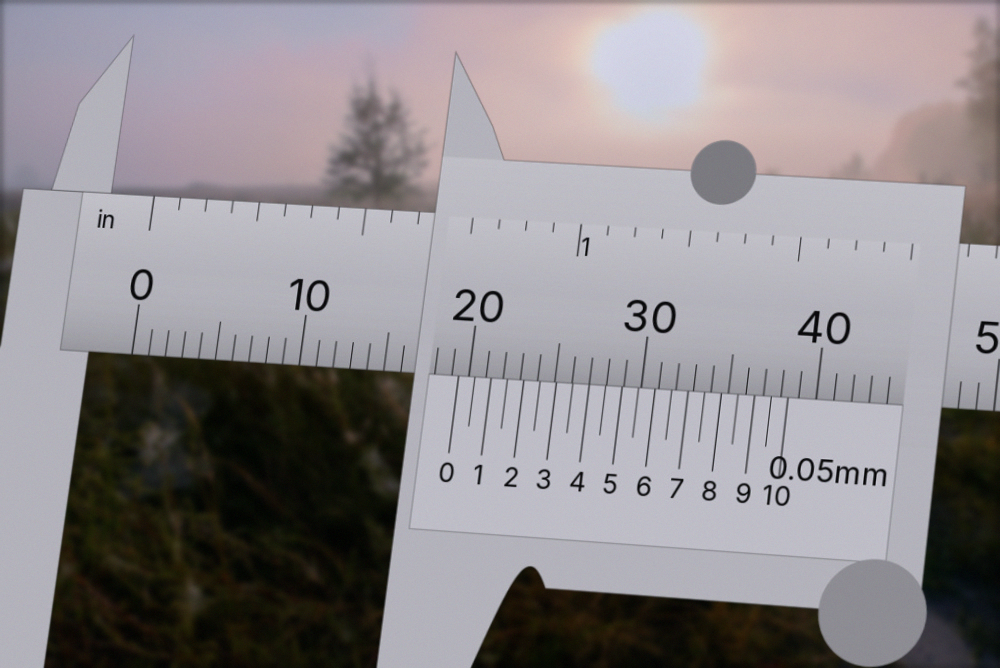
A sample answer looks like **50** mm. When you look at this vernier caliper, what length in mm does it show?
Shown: **19.4** mm
